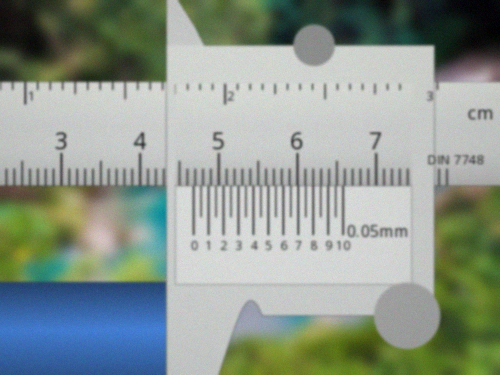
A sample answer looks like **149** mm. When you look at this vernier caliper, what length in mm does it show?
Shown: **46.8** mm
